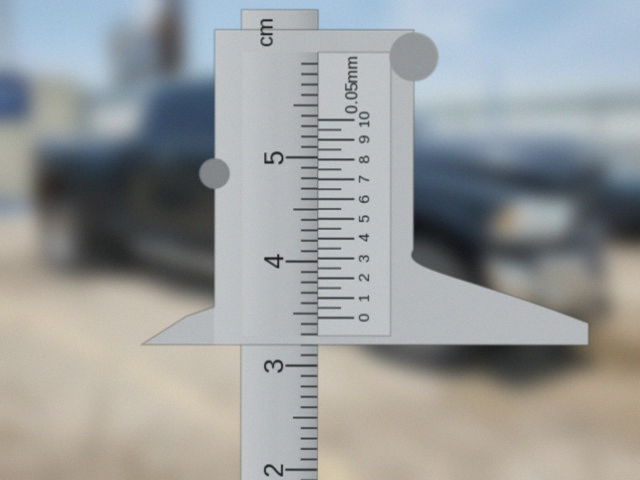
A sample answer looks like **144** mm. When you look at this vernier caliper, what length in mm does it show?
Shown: **34.6** mm
